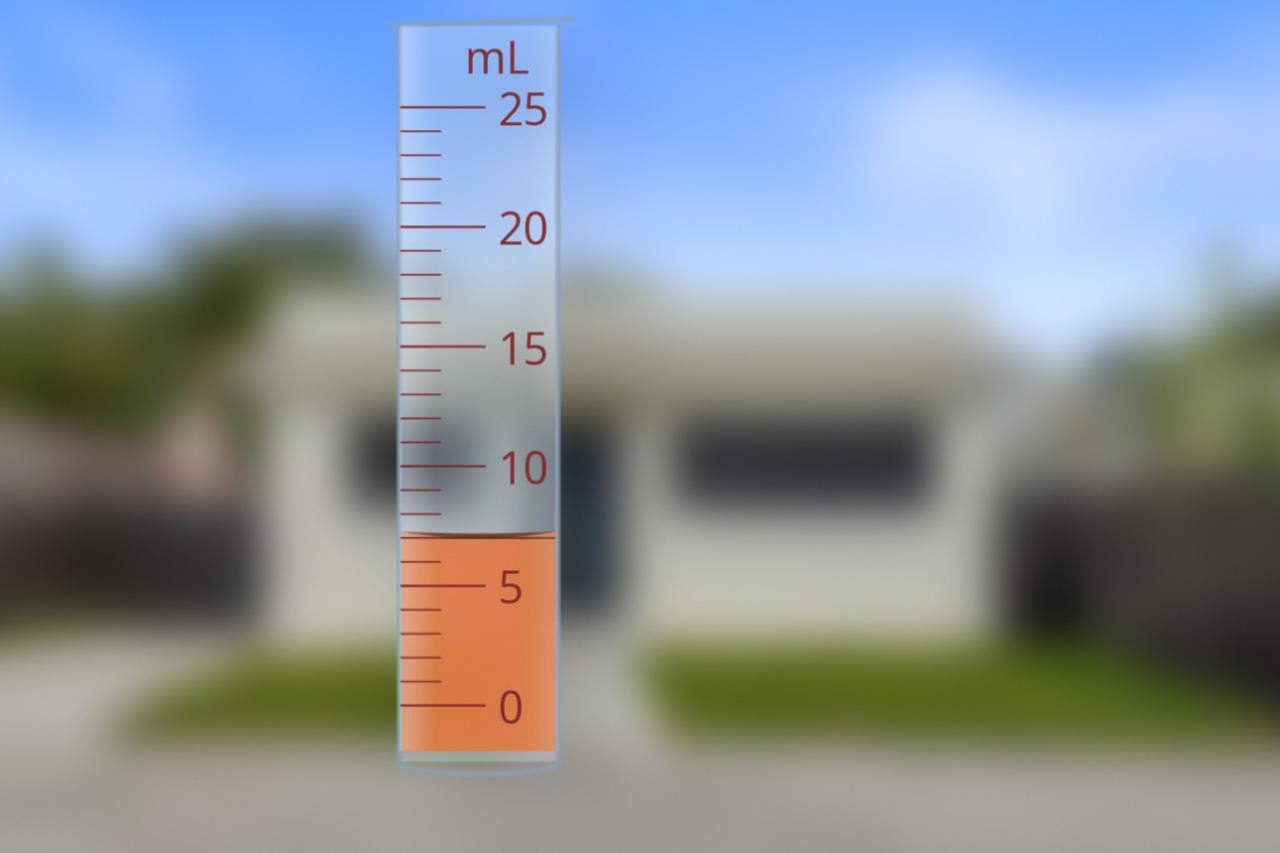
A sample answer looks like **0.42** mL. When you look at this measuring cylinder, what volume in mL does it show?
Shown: **7** mL
